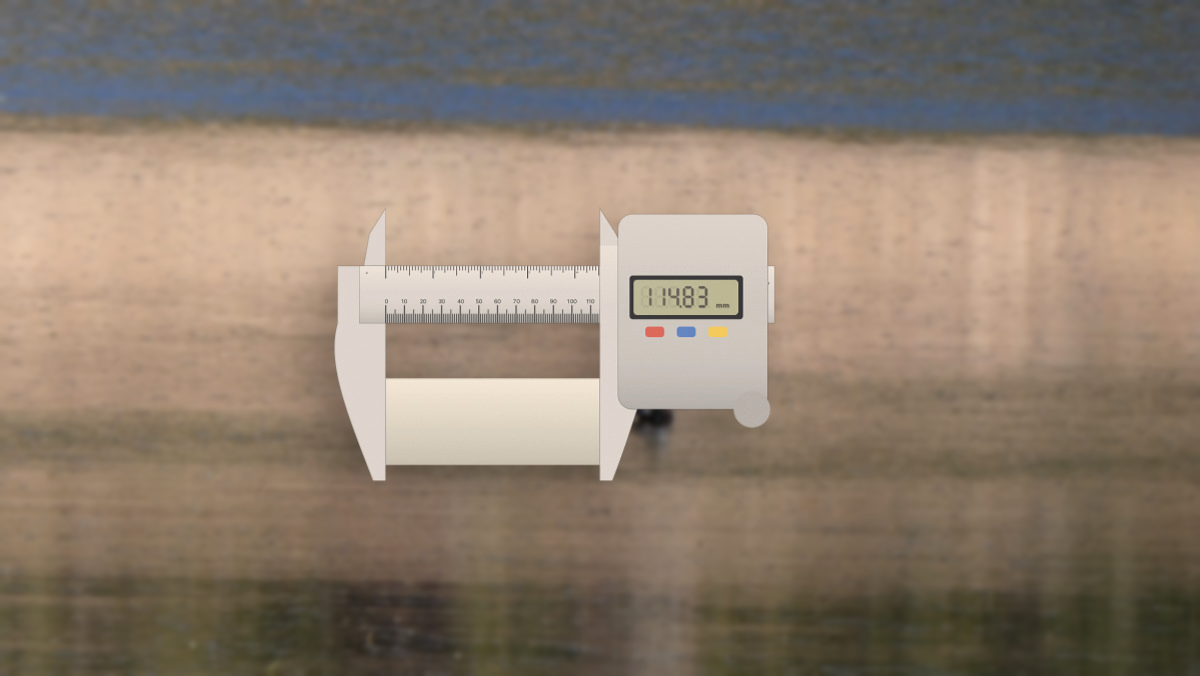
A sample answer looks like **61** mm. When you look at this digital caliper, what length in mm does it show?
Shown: **114.83** mm
